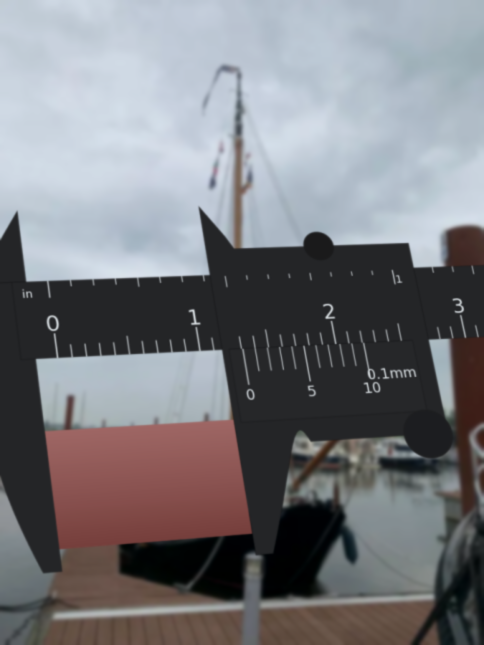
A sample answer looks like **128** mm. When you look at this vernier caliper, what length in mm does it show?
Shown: **13.1** mm
